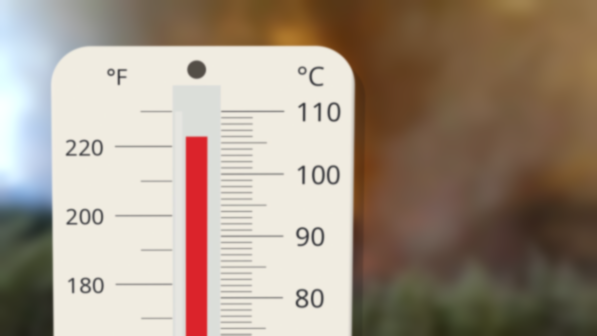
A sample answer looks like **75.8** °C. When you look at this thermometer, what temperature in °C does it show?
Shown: **106** °C
